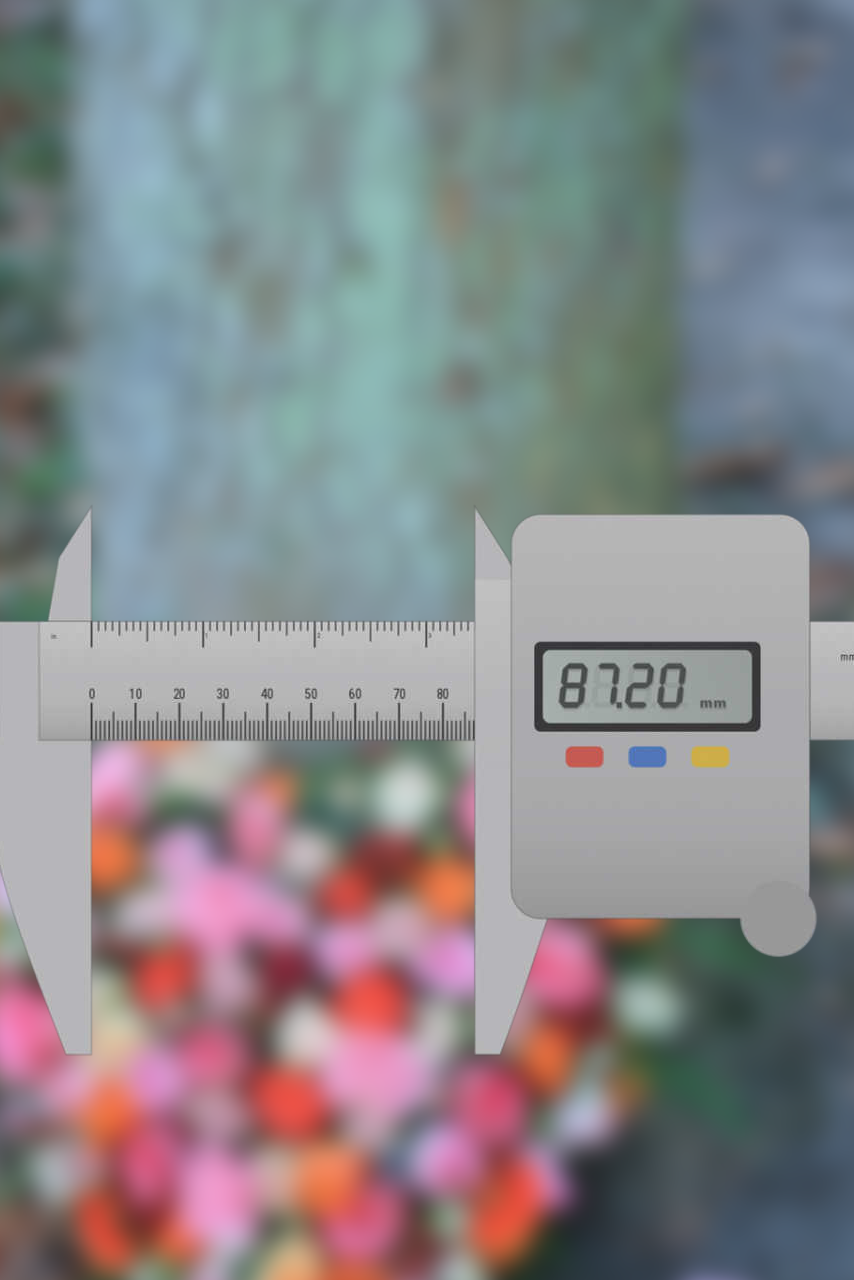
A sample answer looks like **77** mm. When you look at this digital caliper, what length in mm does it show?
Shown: **87.20** mm
